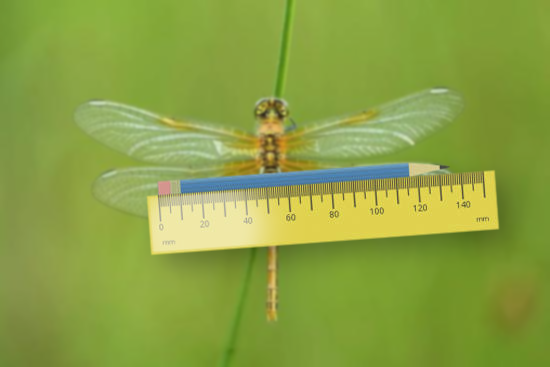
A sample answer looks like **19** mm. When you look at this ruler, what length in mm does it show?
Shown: **135** mm
